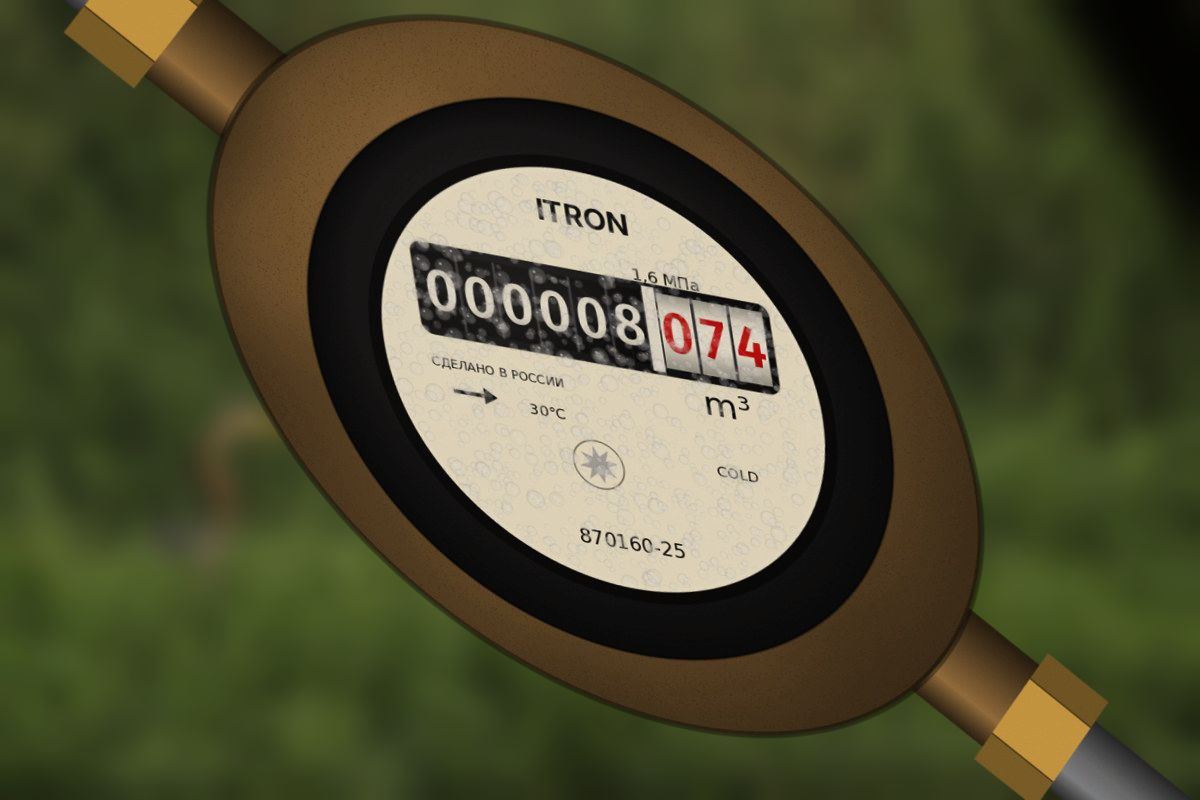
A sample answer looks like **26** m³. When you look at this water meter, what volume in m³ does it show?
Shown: **8.074** m³
